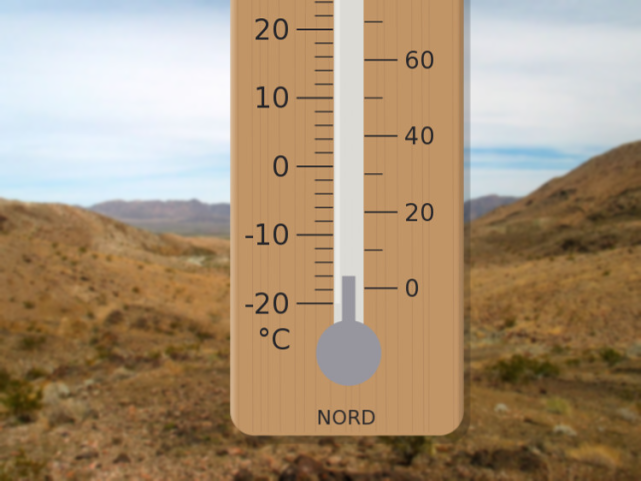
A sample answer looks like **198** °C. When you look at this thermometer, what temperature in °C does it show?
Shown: **-16** °C
